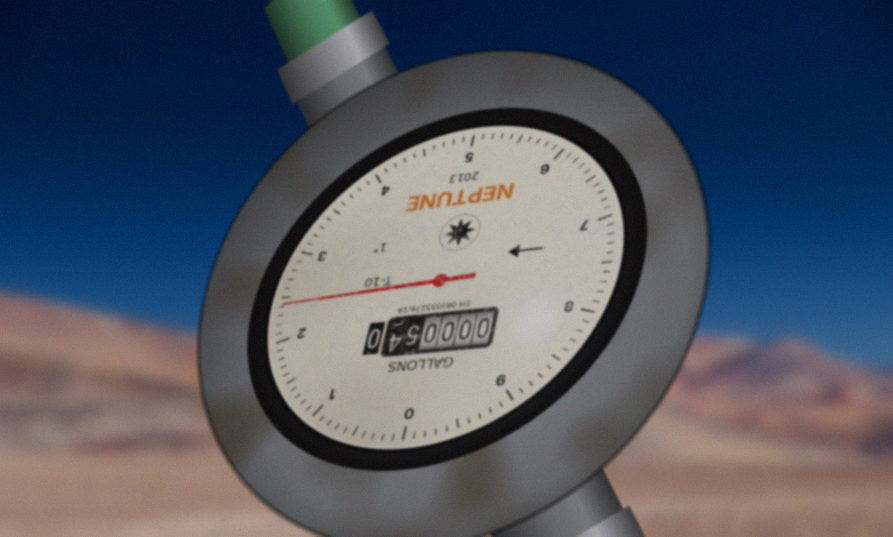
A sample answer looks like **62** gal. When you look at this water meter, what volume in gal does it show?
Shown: **542.4** gal
